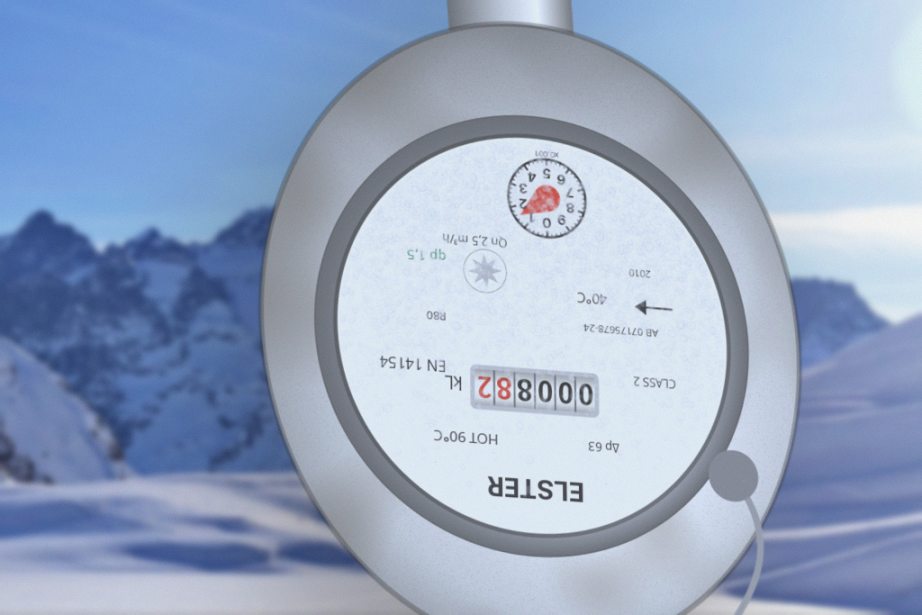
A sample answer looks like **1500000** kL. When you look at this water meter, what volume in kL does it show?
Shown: **8.821** kL
